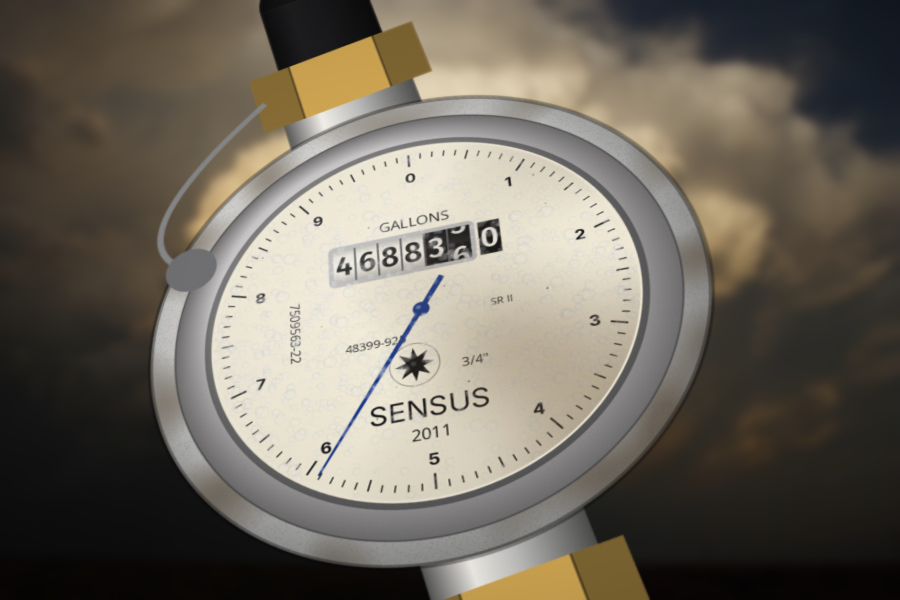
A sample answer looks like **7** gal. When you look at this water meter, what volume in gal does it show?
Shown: **4688355.9** gal
